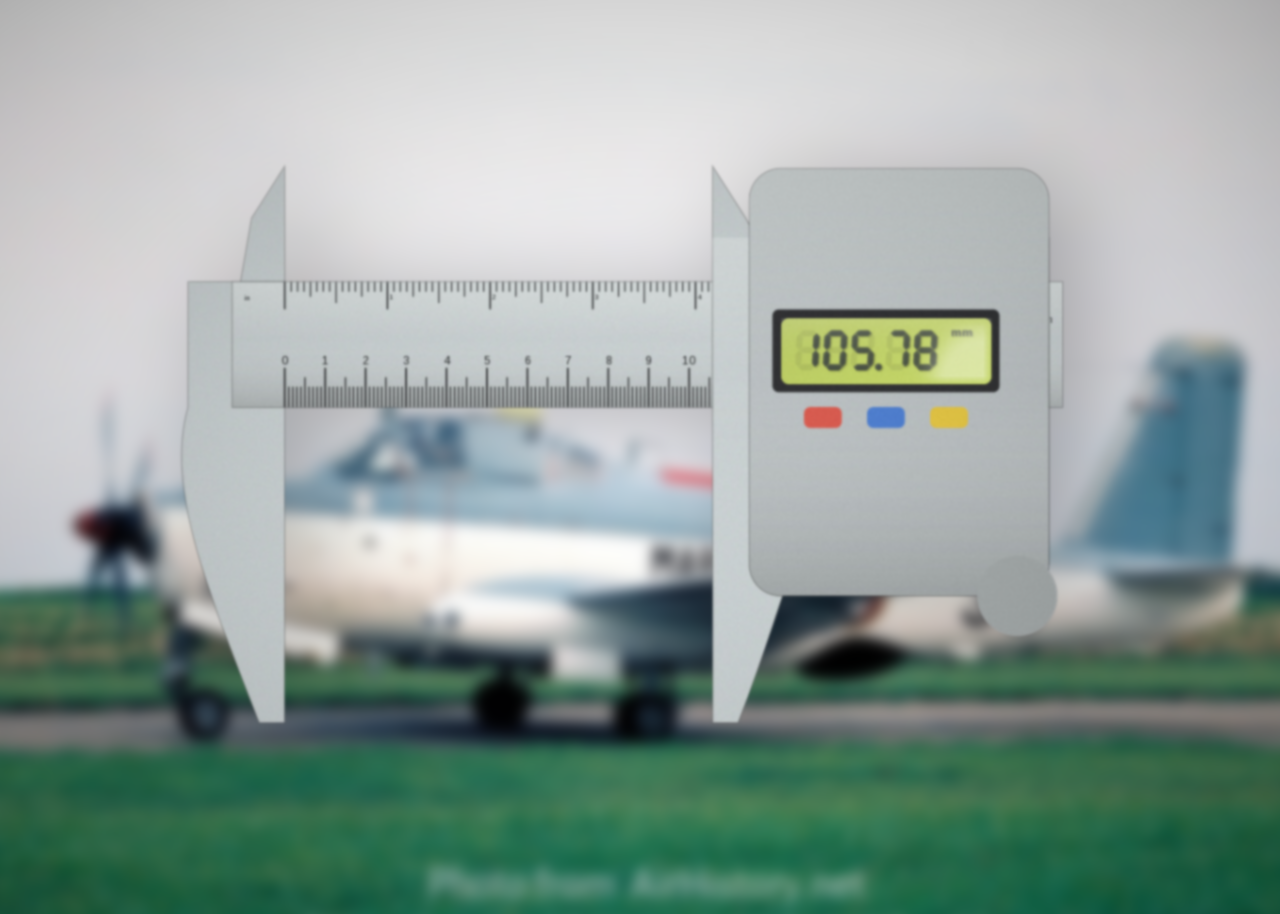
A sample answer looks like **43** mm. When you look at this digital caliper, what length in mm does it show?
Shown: **105.78** mm
